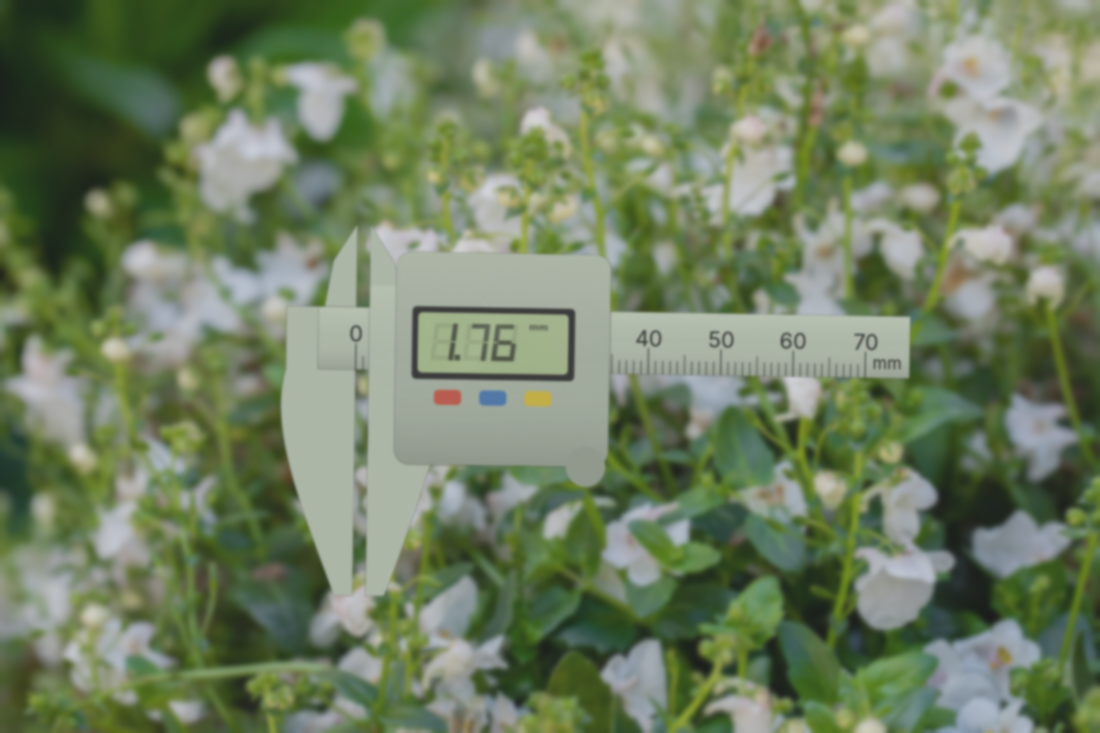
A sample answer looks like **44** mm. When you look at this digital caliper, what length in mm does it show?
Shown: **1.76** mm
